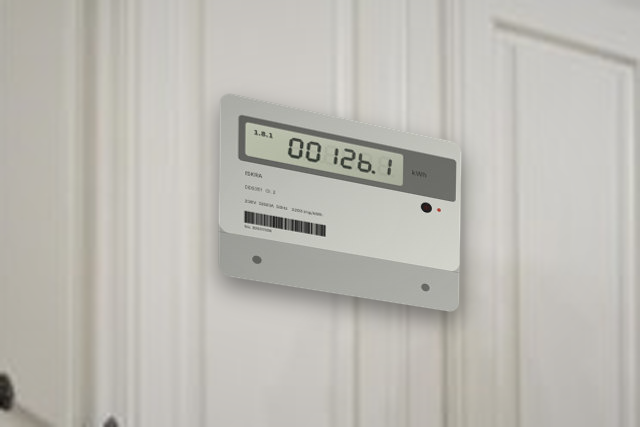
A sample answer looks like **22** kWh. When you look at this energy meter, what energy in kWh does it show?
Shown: **126.1** kWh
